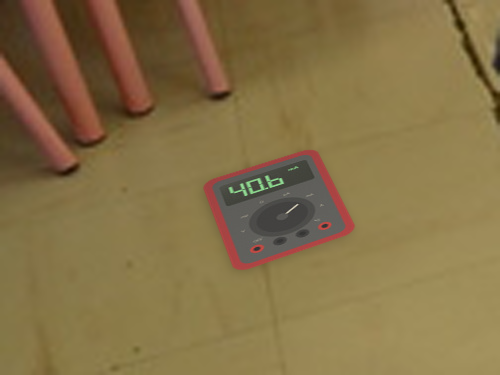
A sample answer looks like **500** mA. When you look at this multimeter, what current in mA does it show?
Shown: **40.6** mA
